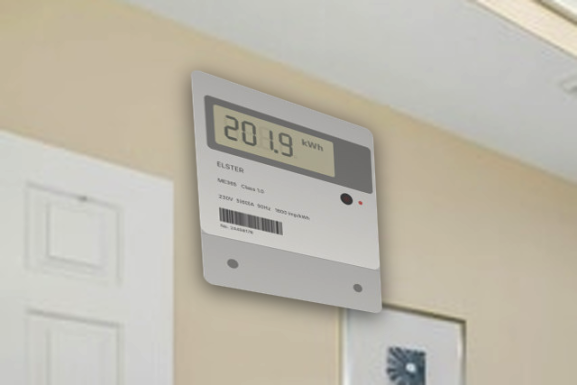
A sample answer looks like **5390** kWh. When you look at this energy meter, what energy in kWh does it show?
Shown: **201.9** kWh
